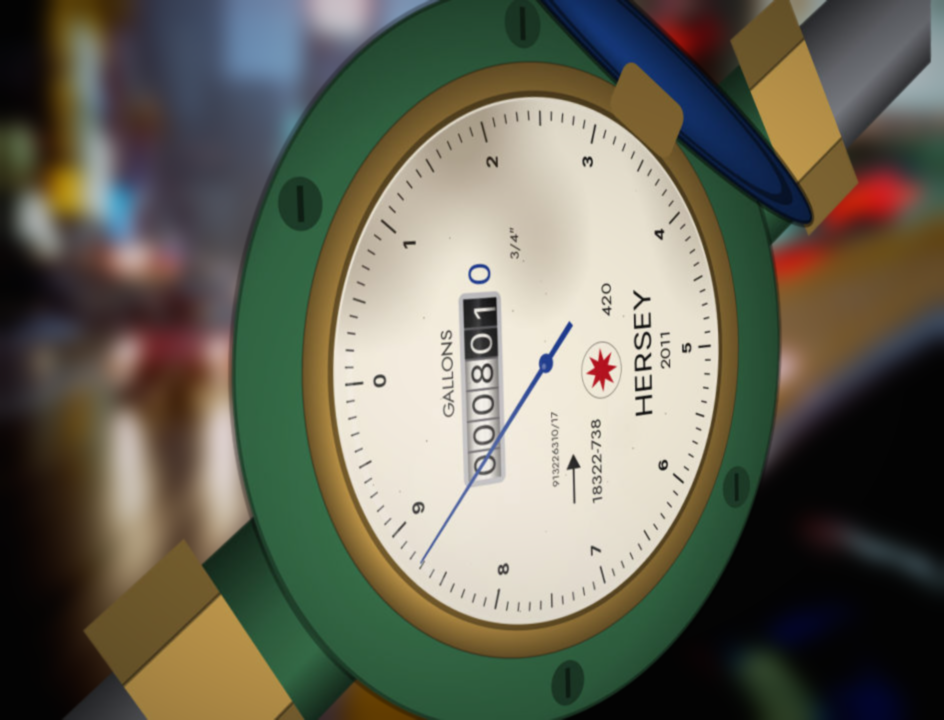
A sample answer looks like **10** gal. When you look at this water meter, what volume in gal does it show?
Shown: **8008.7** gal
